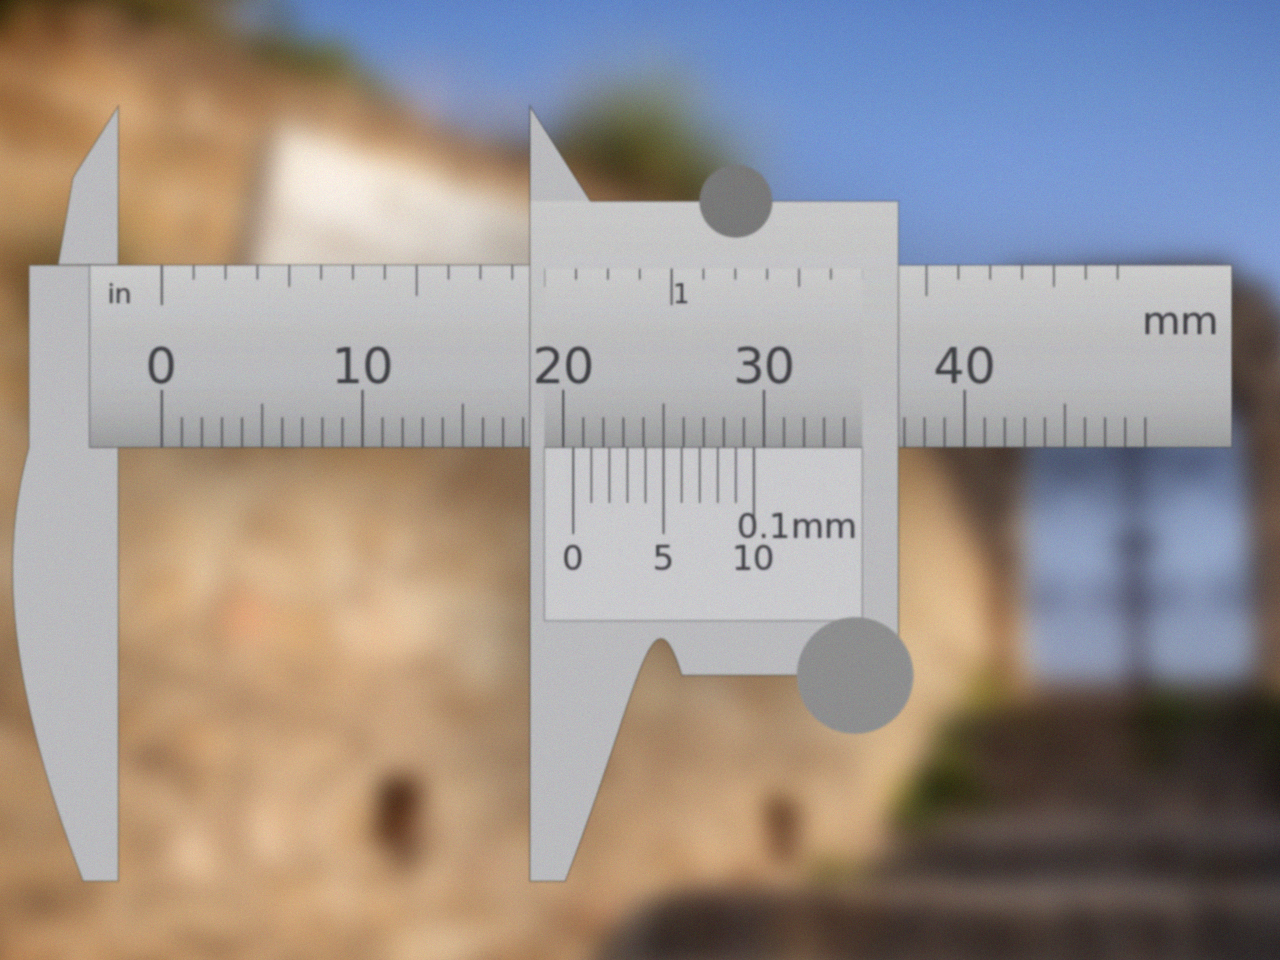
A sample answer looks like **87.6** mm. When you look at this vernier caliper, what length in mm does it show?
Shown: **20.5** mm
